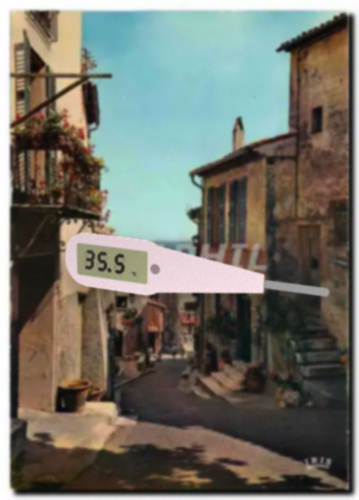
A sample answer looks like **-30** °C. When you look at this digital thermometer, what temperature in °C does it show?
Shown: **35.5** °C
